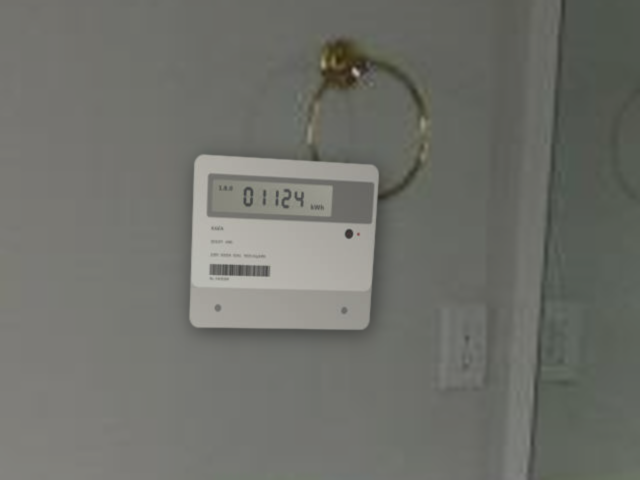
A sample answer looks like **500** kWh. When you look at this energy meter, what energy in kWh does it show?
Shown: **1124** kWh
